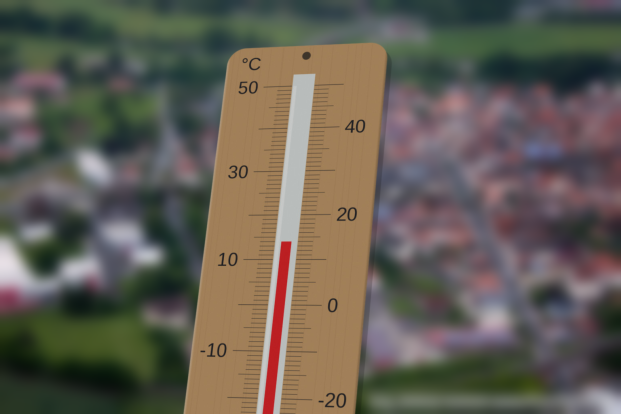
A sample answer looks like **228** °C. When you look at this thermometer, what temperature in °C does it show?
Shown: **14** °C
